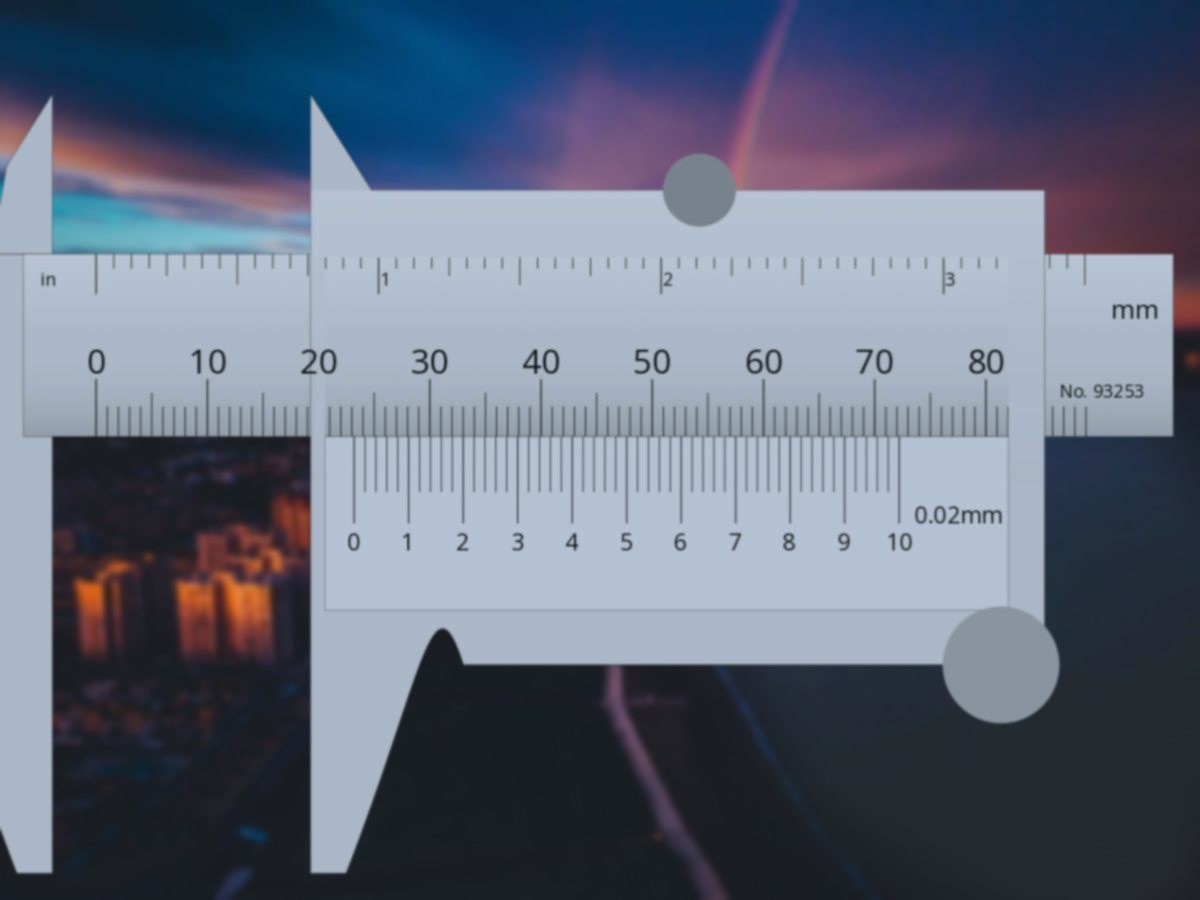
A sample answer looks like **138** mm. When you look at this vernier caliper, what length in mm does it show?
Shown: **23.2** mm
